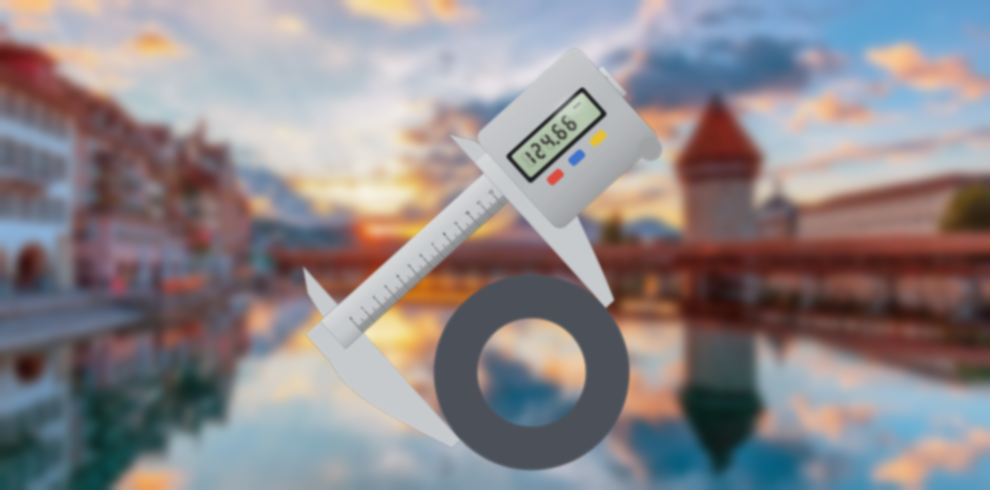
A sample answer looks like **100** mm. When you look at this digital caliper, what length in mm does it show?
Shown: **124.66** mm
